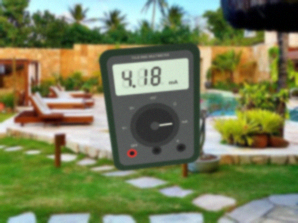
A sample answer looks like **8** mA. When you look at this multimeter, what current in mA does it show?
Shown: **4.18** mA
